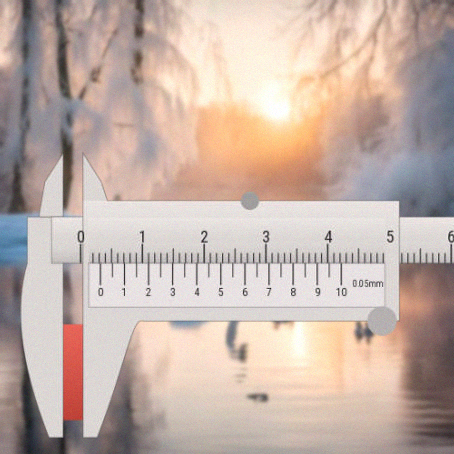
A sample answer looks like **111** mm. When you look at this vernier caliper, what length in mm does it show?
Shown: **3.2** mm
